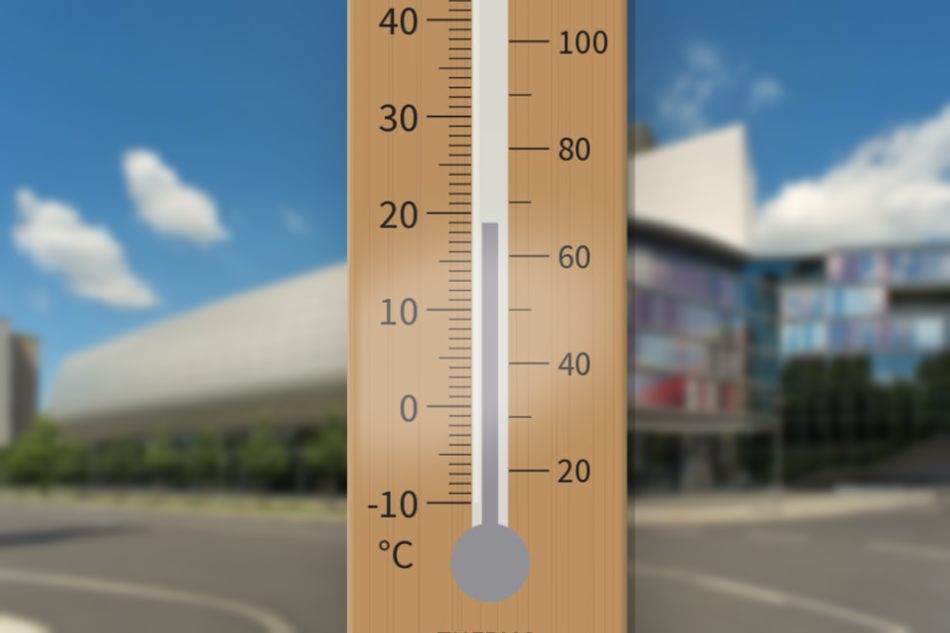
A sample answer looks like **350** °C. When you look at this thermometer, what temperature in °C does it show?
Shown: **19** °C
